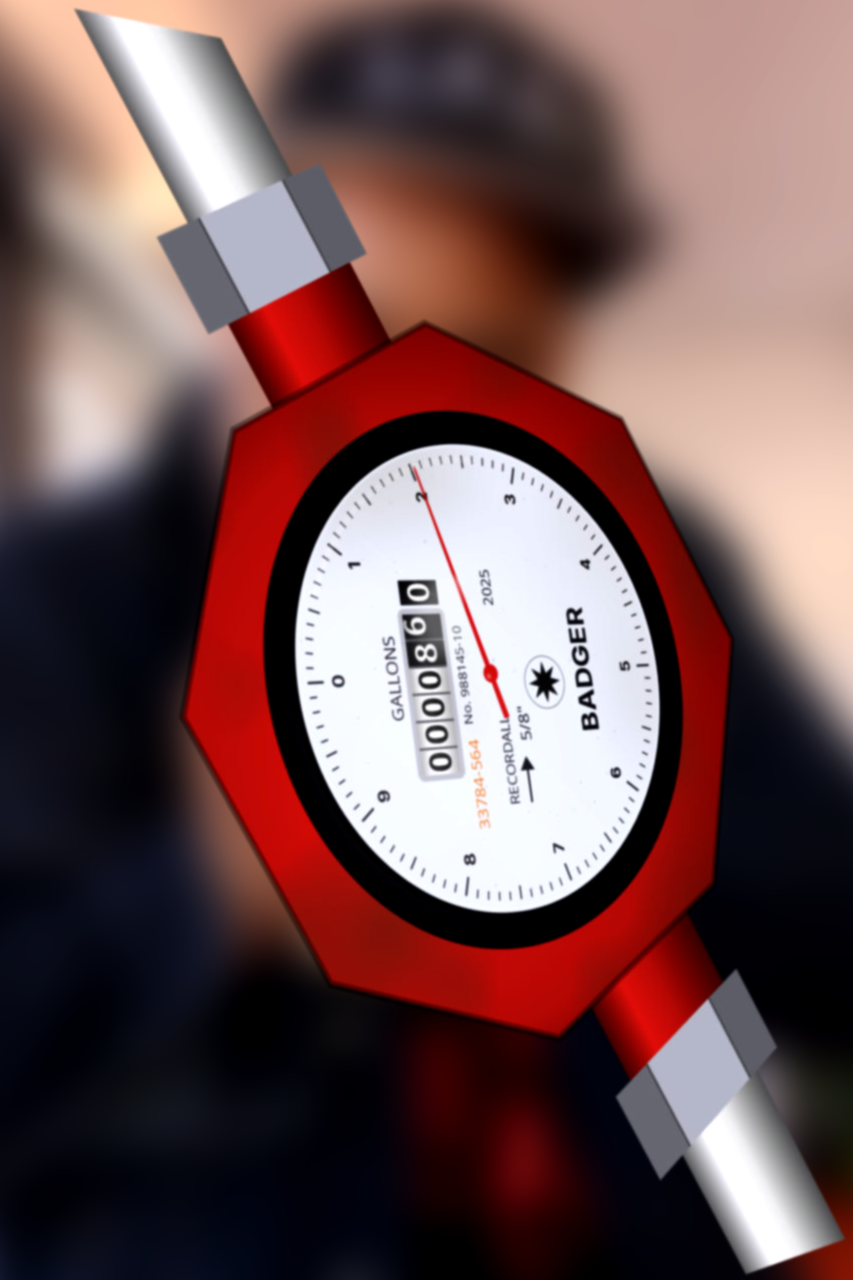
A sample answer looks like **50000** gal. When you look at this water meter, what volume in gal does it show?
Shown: **862.0** gal
